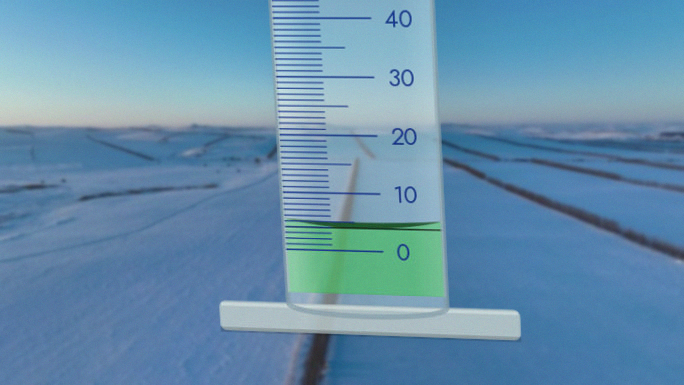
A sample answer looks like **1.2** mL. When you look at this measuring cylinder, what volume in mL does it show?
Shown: **4** mL
